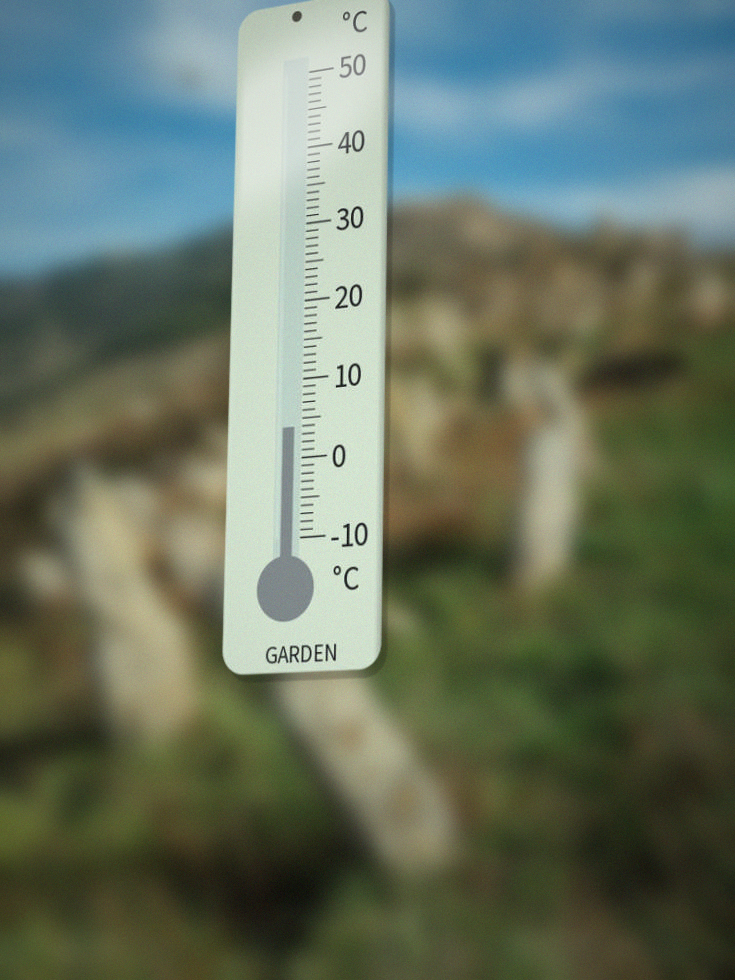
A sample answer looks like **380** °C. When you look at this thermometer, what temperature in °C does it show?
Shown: **4** °C
